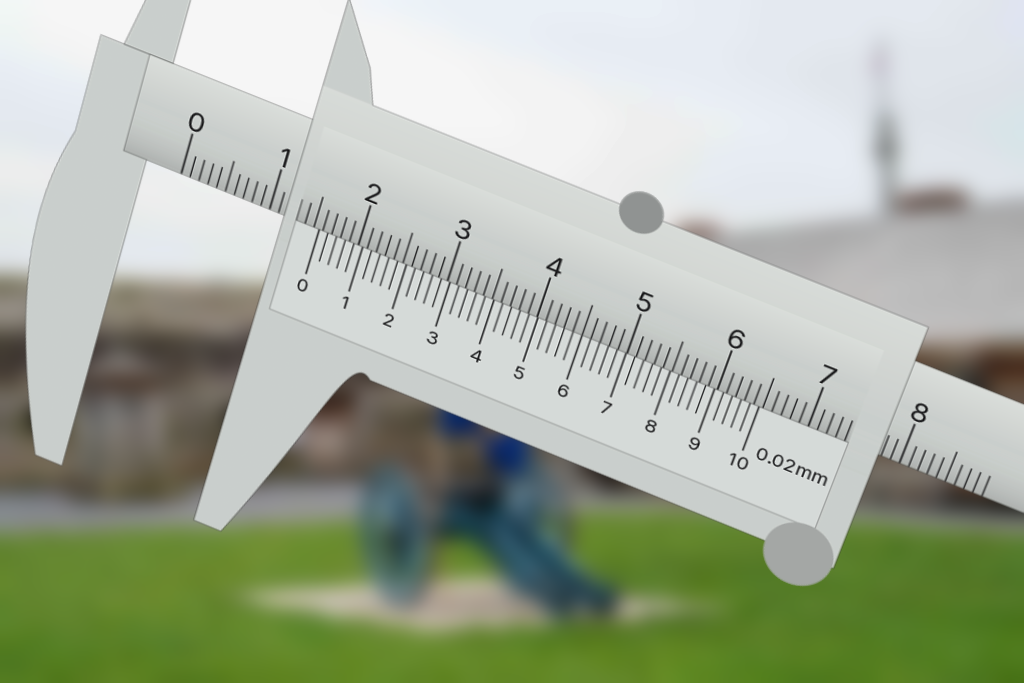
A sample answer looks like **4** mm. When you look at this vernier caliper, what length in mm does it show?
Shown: **15.6** mm
